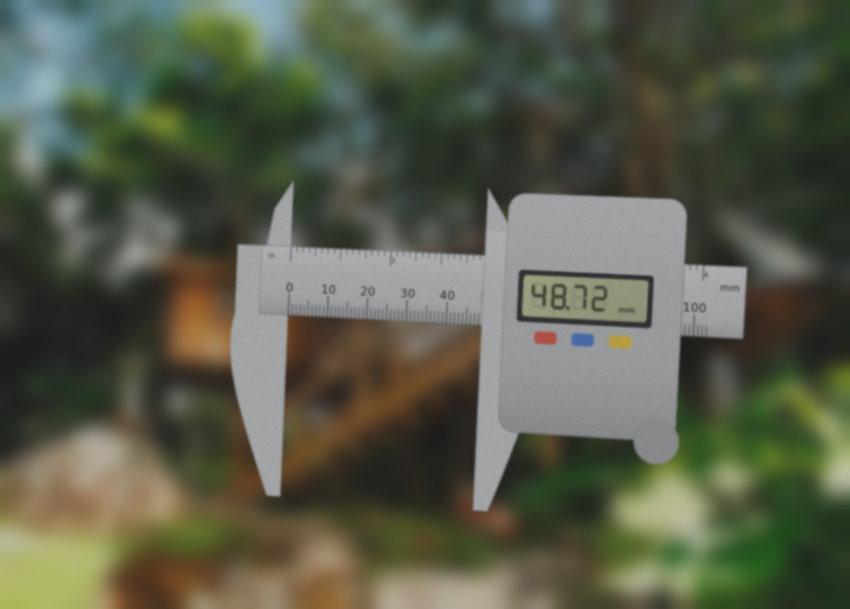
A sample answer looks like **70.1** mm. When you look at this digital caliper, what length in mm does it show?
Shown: **48.72** mm
